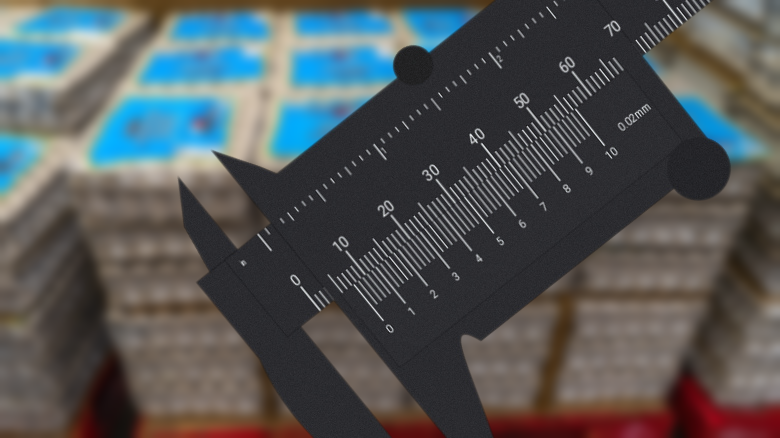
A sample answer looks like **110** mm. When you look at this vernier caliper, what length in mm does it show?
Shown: **7.4** mm
